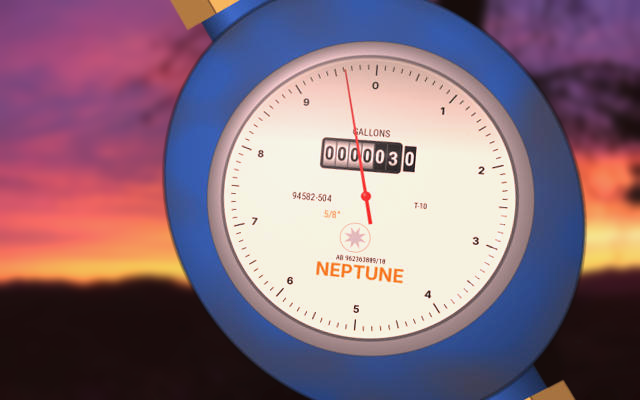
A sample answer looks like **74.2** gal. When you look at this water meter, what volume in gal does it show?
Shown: **29.6** gal
